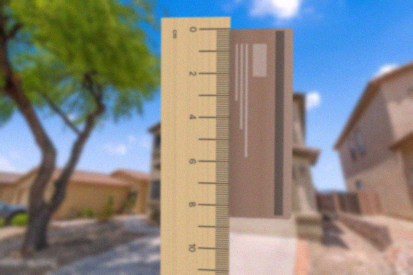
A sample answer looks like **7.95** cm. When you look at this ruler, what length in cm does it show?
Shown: **8.5** cm
